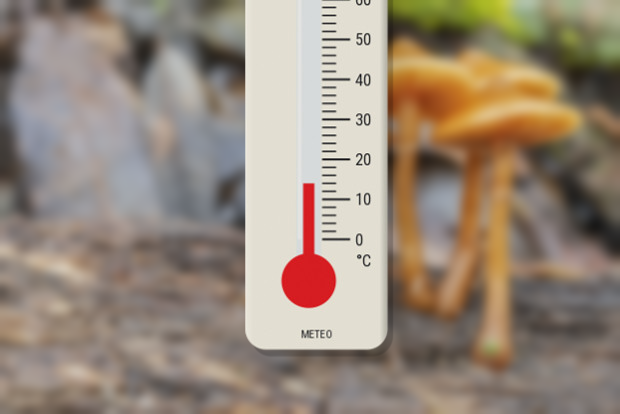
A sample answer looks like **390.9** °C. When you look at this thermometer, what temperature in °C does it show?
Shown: **14** °C
